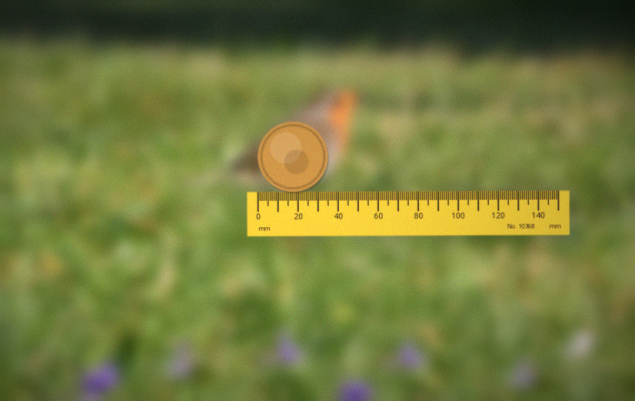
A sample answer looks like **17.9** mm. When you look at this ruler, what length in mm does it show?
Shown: **35** mm
